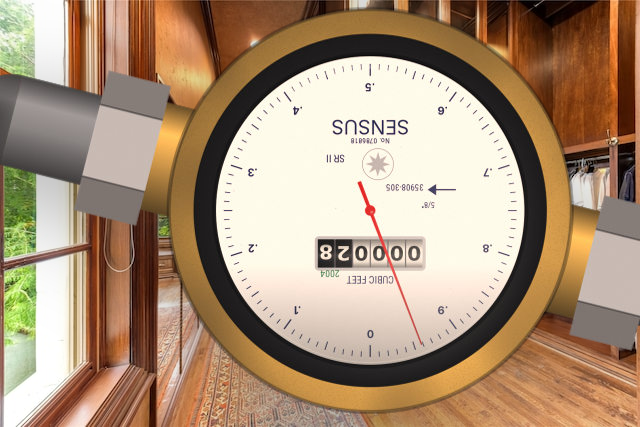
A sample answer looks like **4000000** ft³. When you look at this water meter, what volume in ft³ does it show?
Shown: **27.94** ft³
